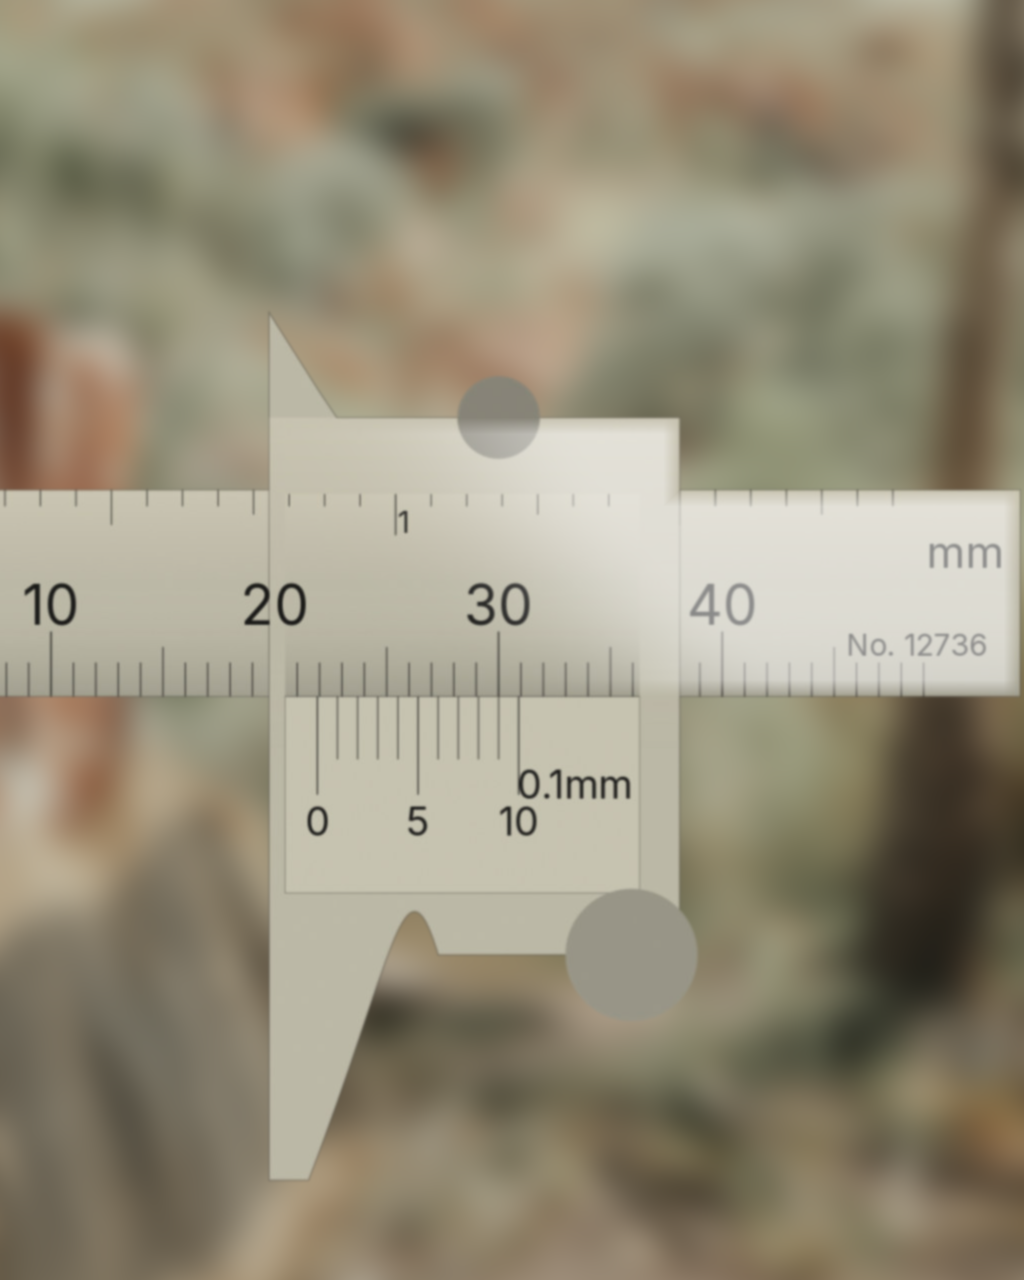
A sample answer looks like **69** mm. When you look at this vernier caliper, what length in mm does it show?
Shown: **21.9** mm
